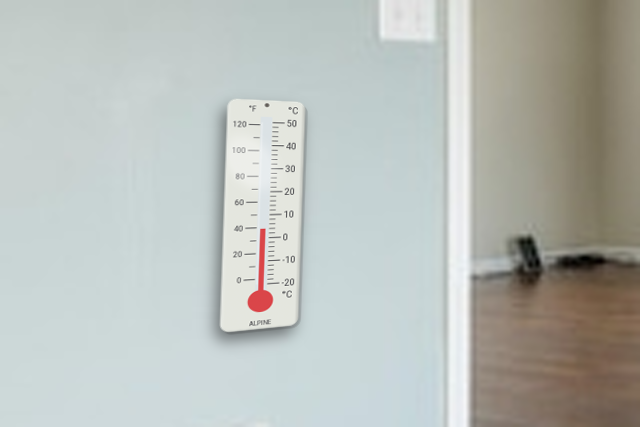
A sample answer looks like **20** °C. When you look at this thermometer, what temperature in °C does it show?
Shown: **4** °C
